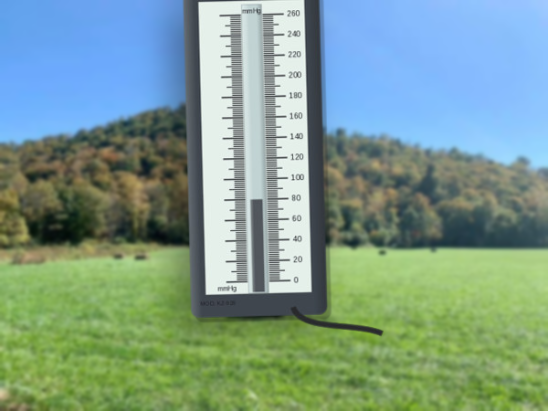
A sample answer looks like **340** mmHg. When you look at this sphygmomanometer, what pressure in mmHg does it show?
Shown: **80** mmHg
